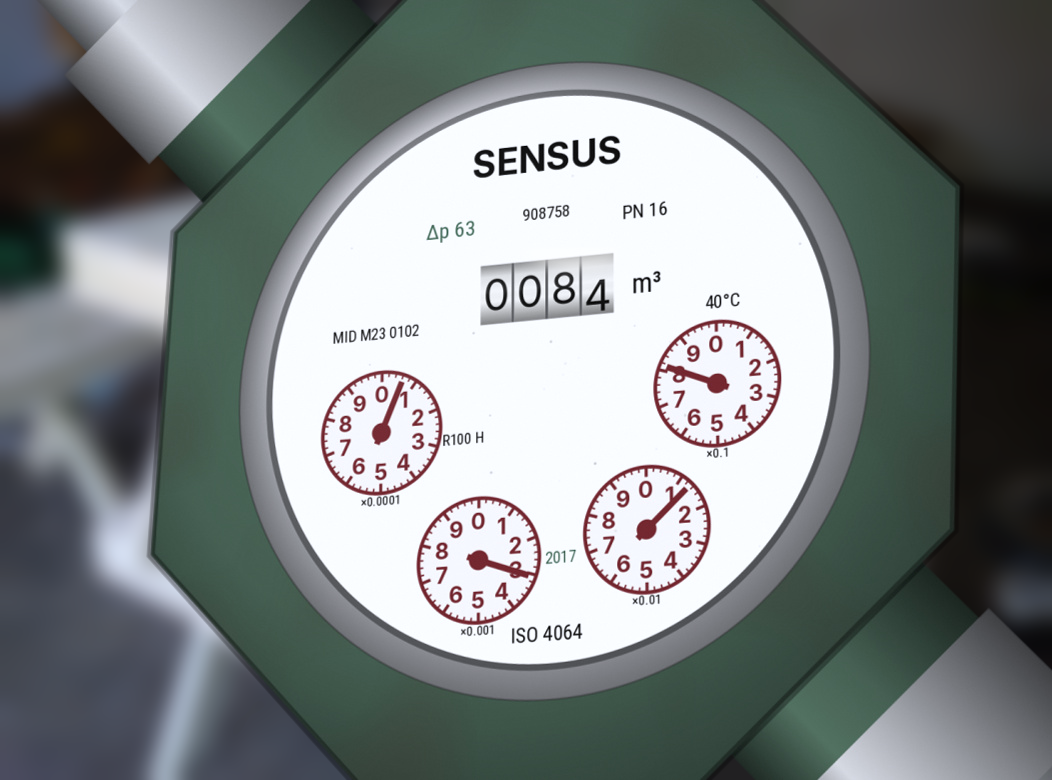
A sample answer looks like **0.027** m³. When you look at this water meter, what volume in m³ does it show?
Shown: **83.8130** m³
